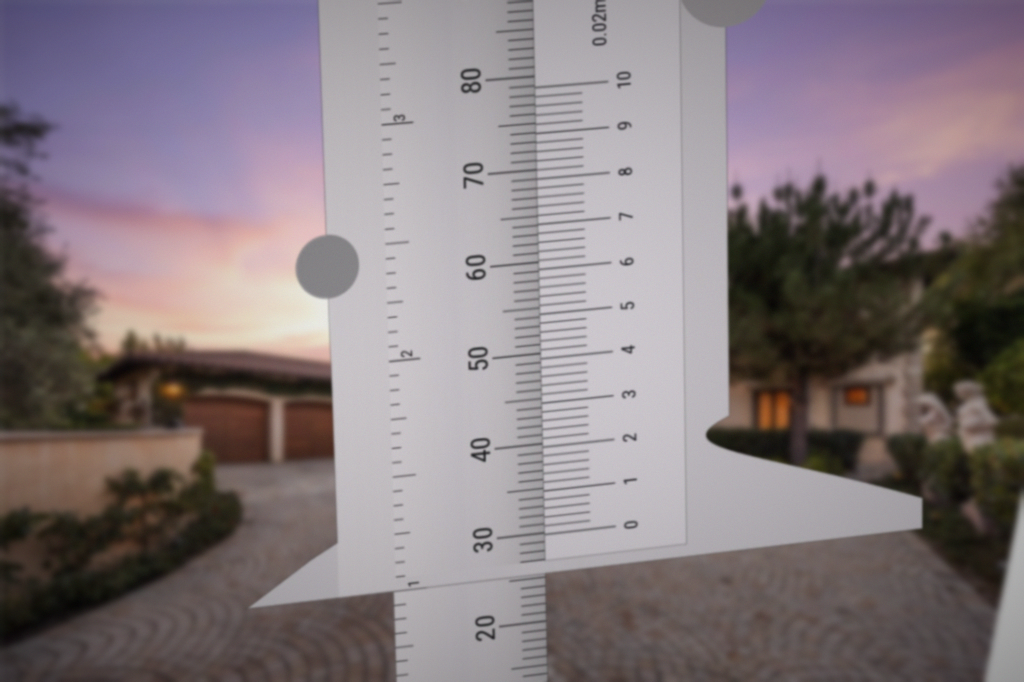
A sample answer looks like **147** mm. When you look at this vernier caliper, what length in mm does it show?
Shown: **29.8** mm
